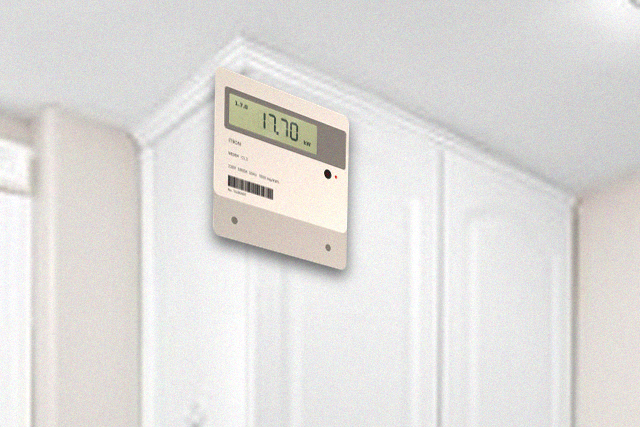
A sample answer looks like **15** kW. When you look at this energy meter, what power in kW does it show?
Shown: **17.70** kW
